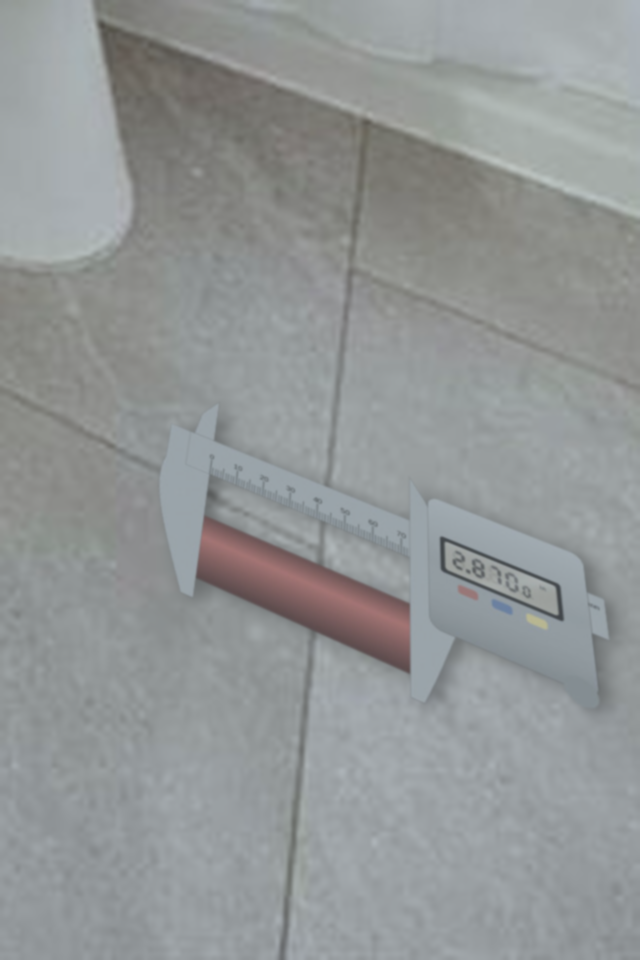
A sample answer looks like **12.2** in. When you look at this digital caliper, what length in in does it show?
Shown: **2.8700** in
